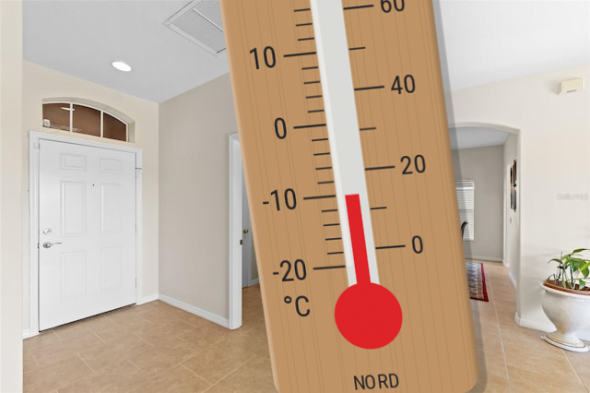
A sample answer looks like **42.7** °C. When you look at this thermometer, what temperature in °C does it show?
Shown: **-10** °C
